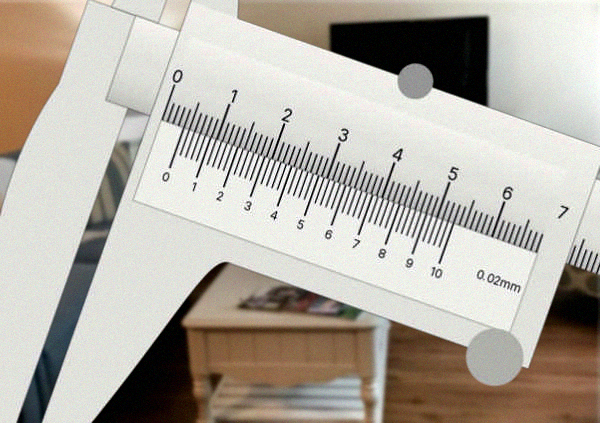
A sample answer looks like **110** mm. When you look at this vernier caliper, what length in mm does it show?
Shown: **4.0** mm
